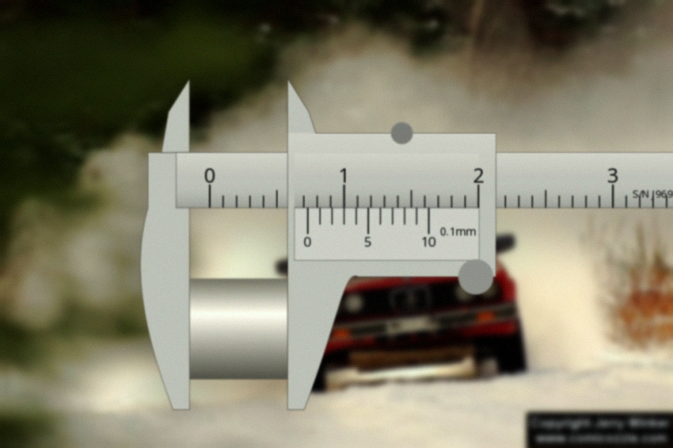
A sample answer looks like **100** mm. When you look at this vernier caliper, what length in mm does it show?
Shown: **7.3** mm
